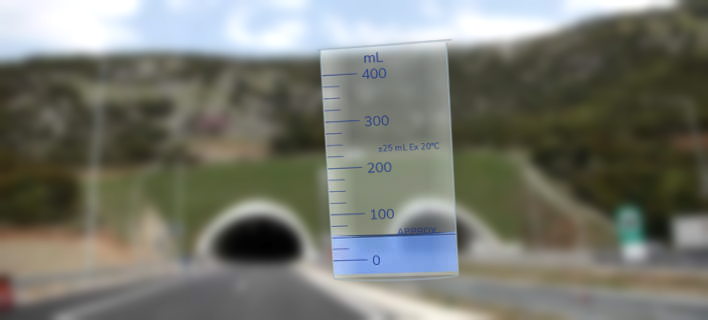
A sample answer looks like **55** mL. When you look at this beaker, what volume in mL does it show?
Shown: **50** mL
